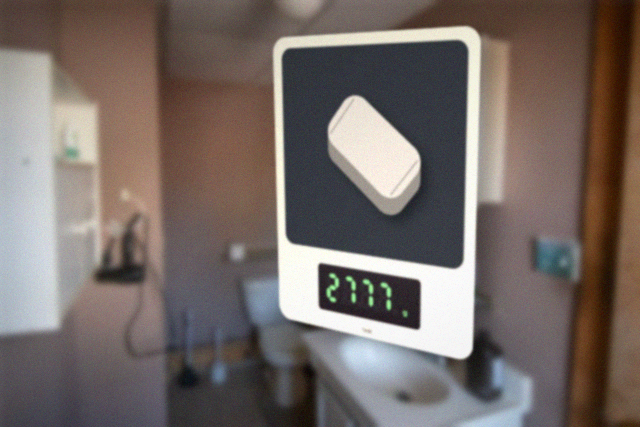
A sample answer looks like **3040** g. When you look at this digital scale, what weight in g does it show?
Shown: **2777** g
